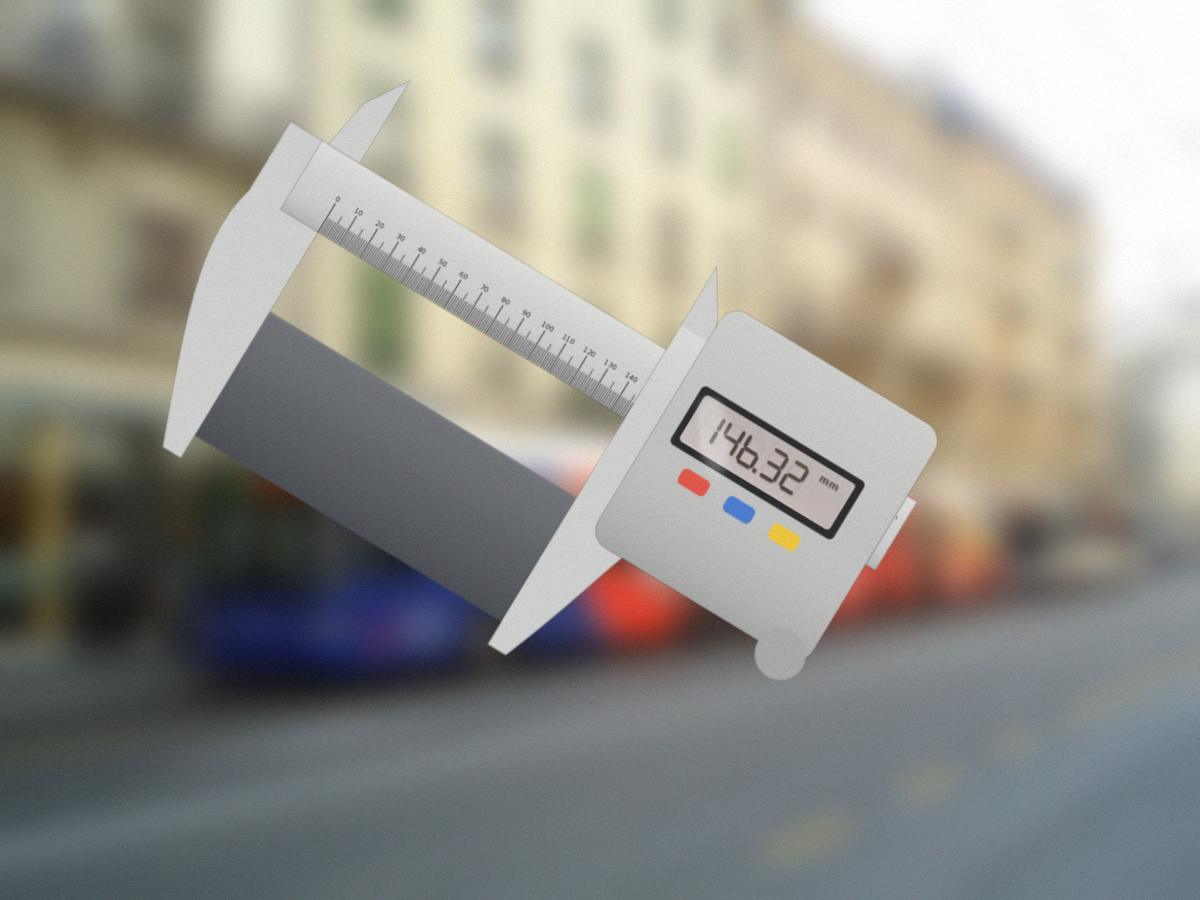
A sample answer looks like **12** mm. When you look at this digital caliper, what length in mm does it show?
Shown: **146.32** mm
